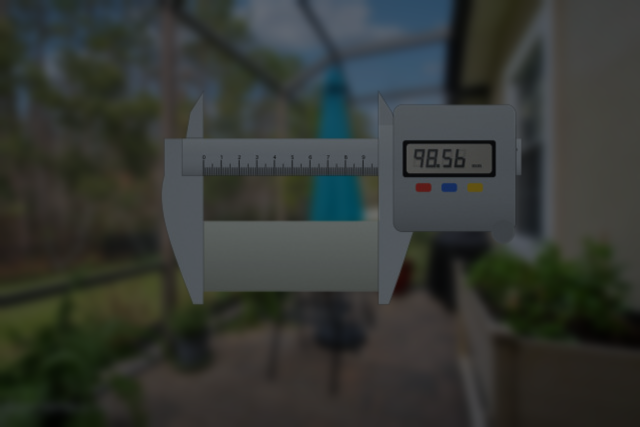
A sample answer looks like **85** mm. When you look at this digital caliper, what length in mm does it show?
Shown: **98.56** mm
